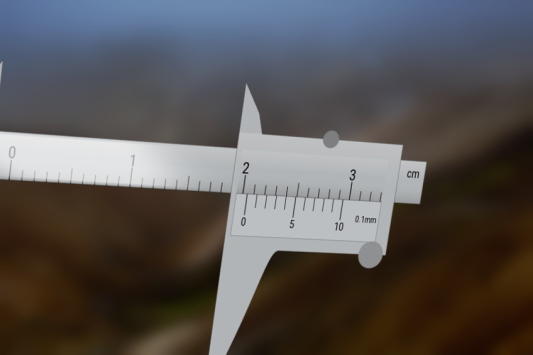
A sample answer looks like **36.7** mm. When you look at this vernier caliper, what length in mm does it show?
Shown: **20.4** mm
